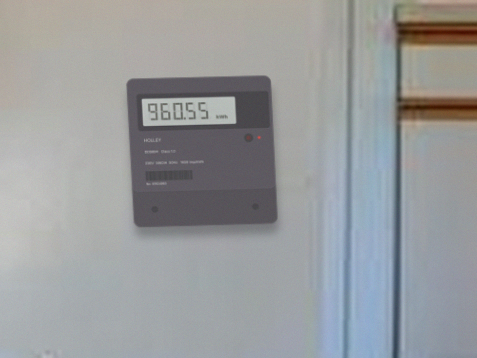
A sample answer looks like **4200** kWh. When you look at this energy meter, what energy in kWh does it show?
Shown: **960.55** kWh
